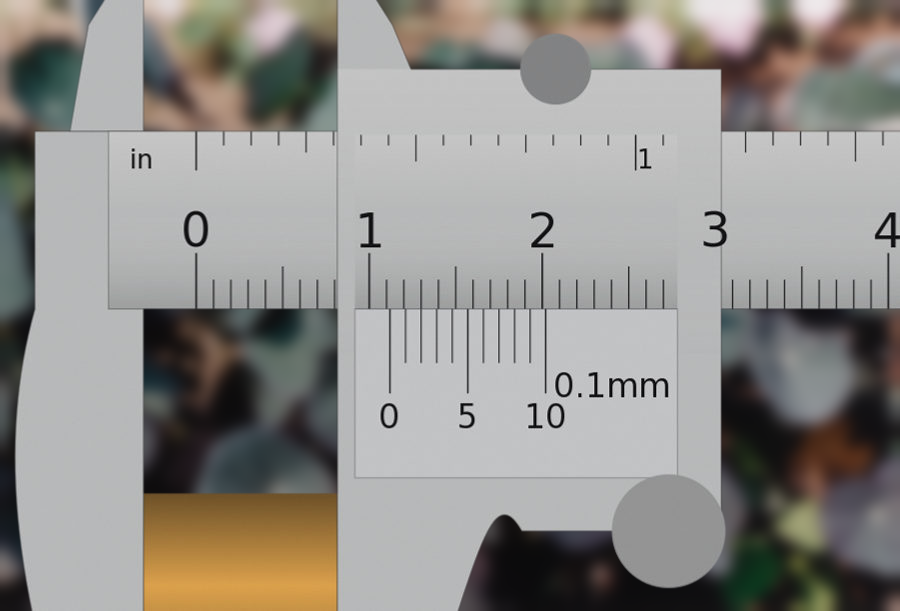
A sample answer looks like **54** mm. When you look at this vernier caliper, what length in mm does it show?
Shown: **11.2** mm
